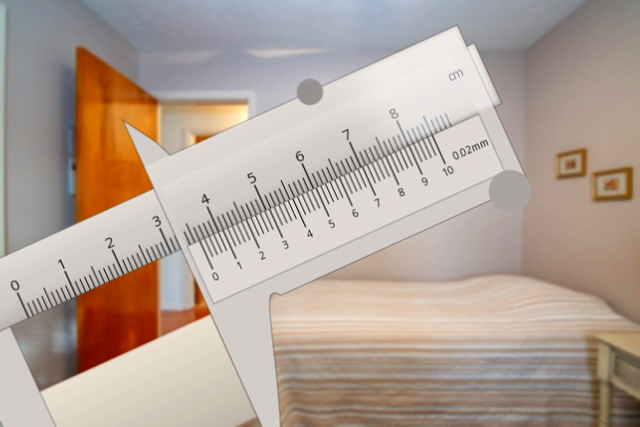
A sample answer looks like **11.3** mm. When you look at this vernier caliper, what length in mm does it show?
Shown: **36.0** mm
